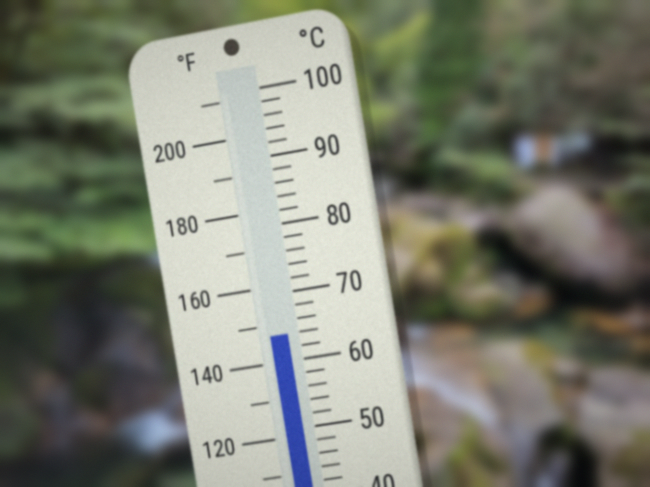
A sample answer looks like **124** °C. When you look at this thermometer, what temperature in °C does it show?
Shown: **64** °C
